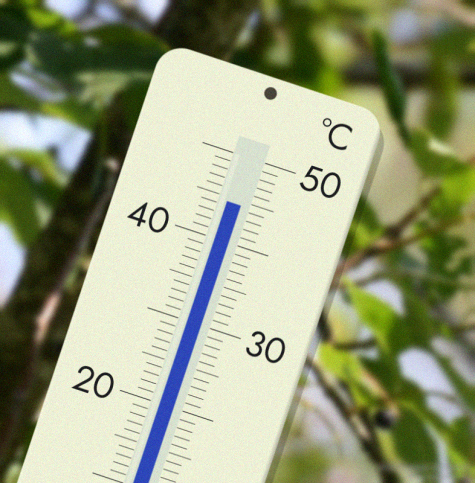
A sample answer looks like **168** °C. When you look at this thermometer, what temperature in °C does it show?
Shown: **44.5** °C
